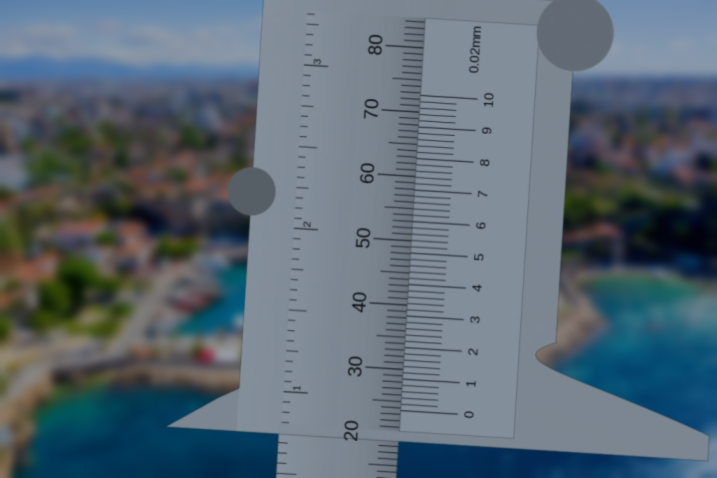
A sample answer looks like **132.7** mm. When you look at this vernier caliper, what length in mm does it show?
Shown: **23.6** mm
